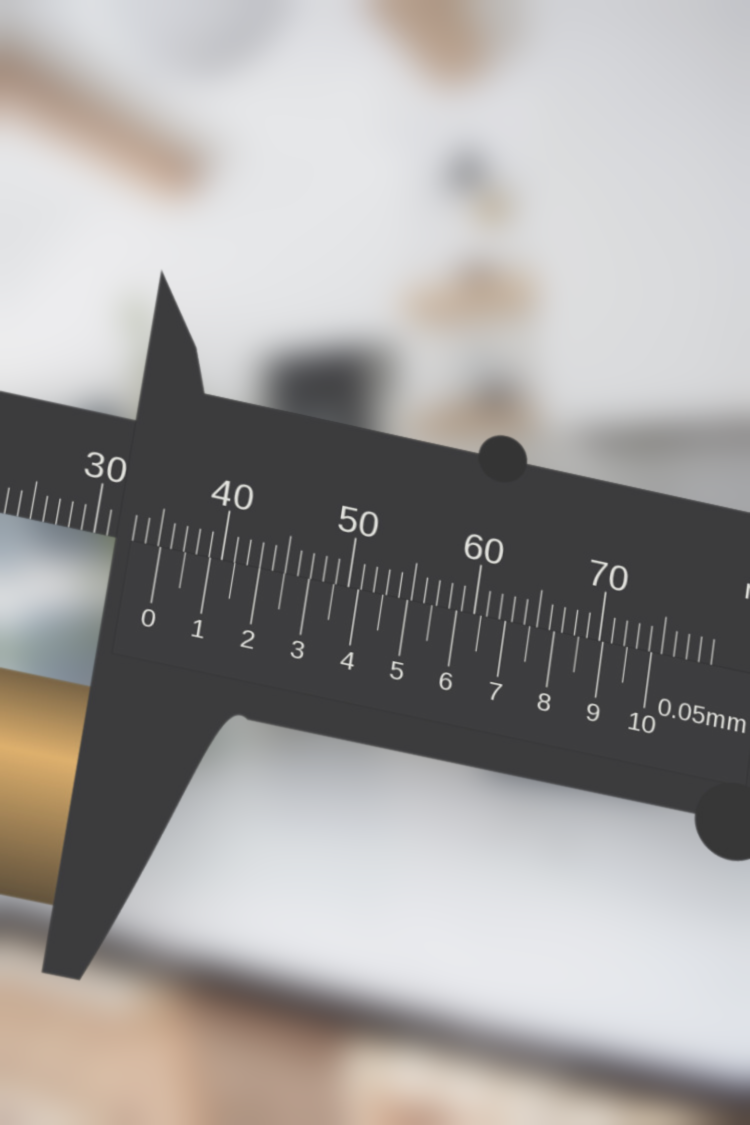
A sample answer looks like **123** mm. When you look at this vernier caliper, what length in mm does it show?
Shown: **35.2** mm
